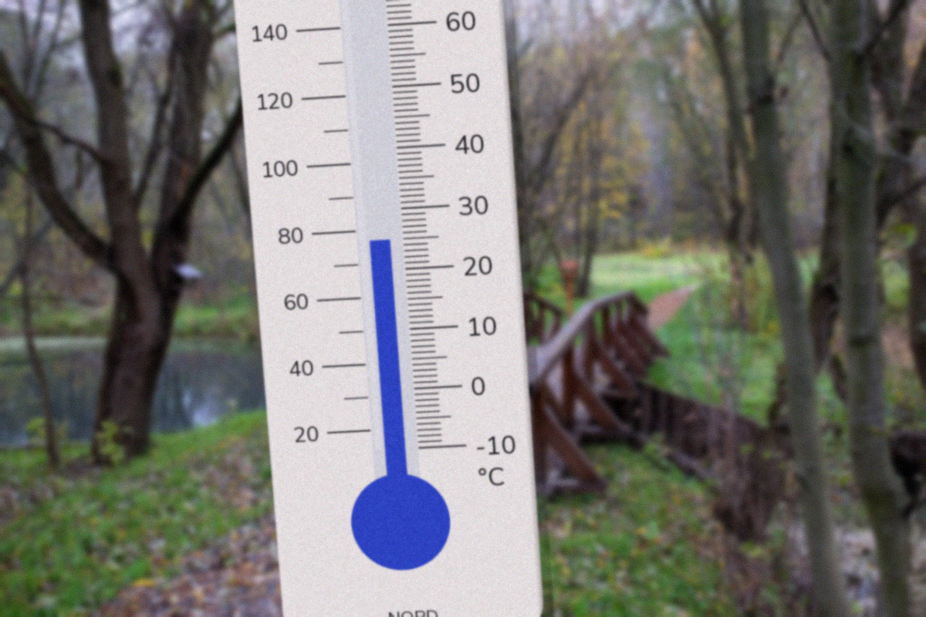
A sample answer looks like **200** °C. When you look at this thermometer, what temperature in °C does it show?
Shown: **25** °C
